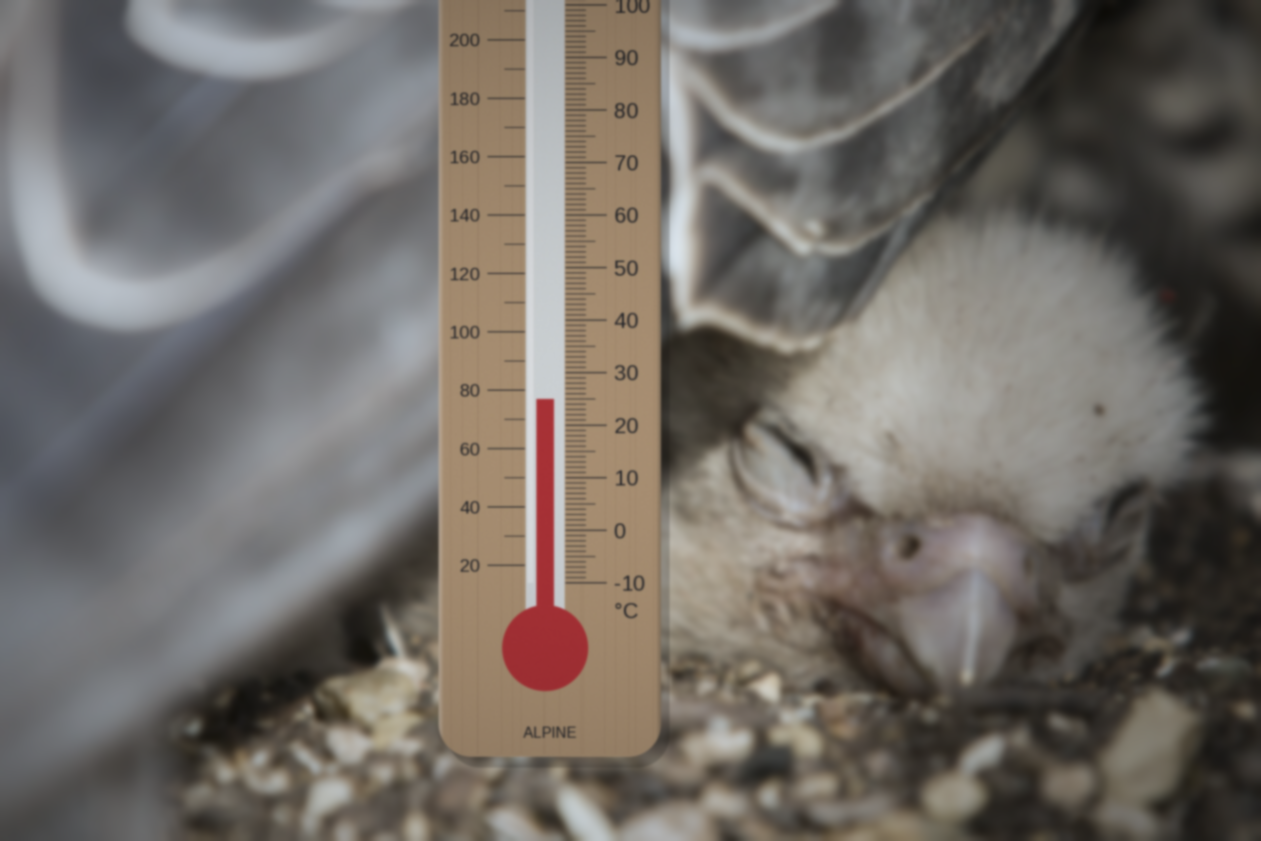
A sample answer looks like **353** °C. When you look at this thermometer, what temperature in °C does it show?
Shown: **25** °C
